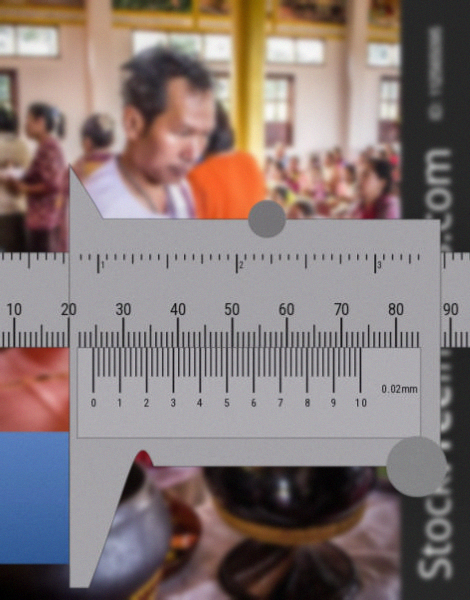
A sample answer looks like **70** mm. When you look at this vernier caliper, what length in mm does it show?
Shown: **24.5** mm
